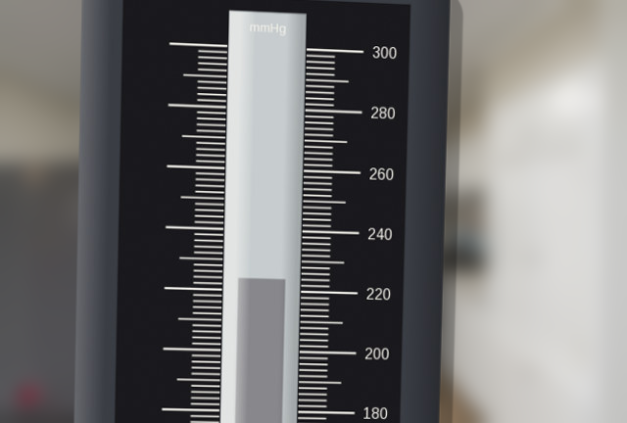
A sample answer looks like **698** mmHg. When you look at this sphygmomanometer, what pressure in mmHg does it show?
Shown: **224** mmHg
